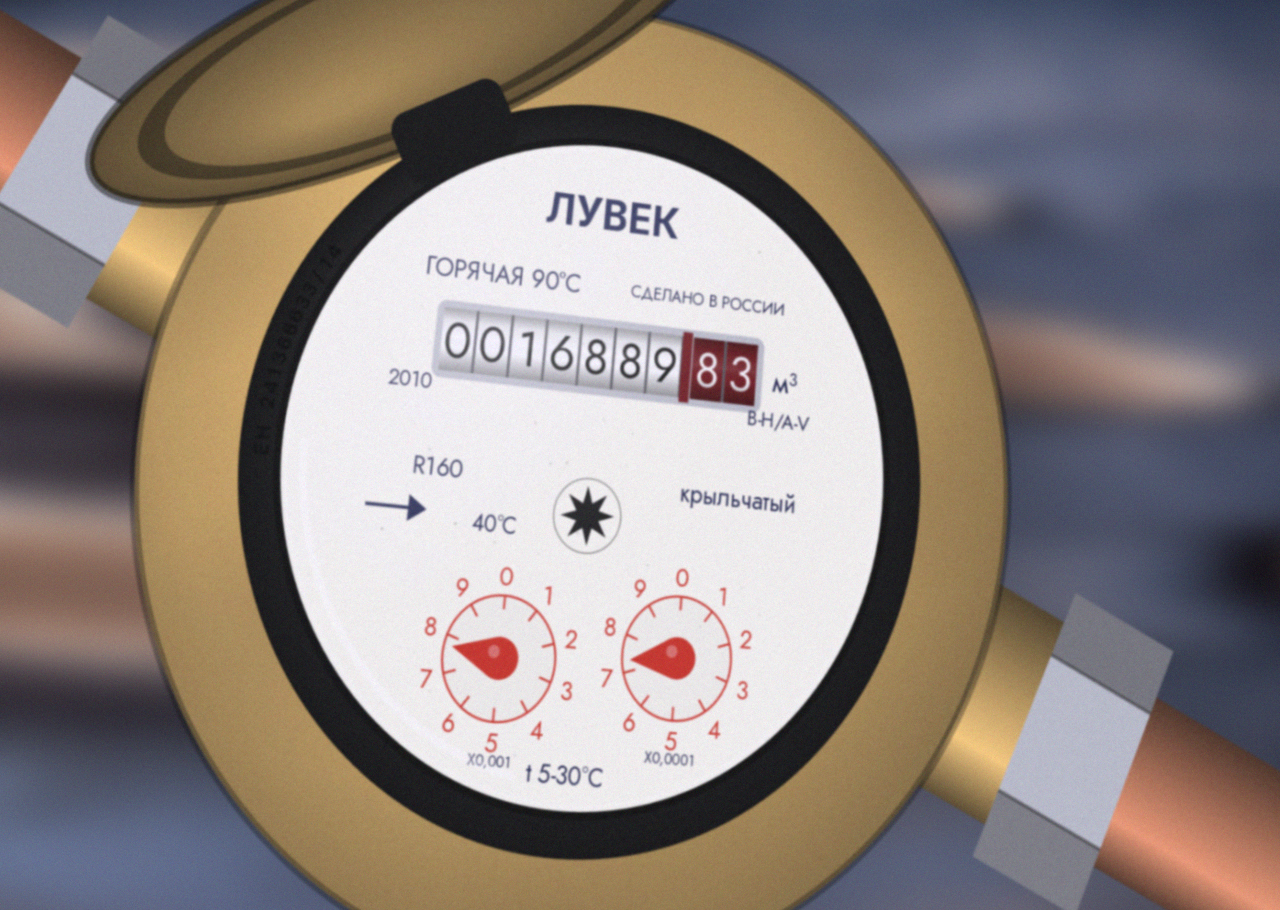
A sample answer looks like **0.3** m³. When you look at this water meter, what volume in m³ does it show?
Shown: **16889.8377** m³
